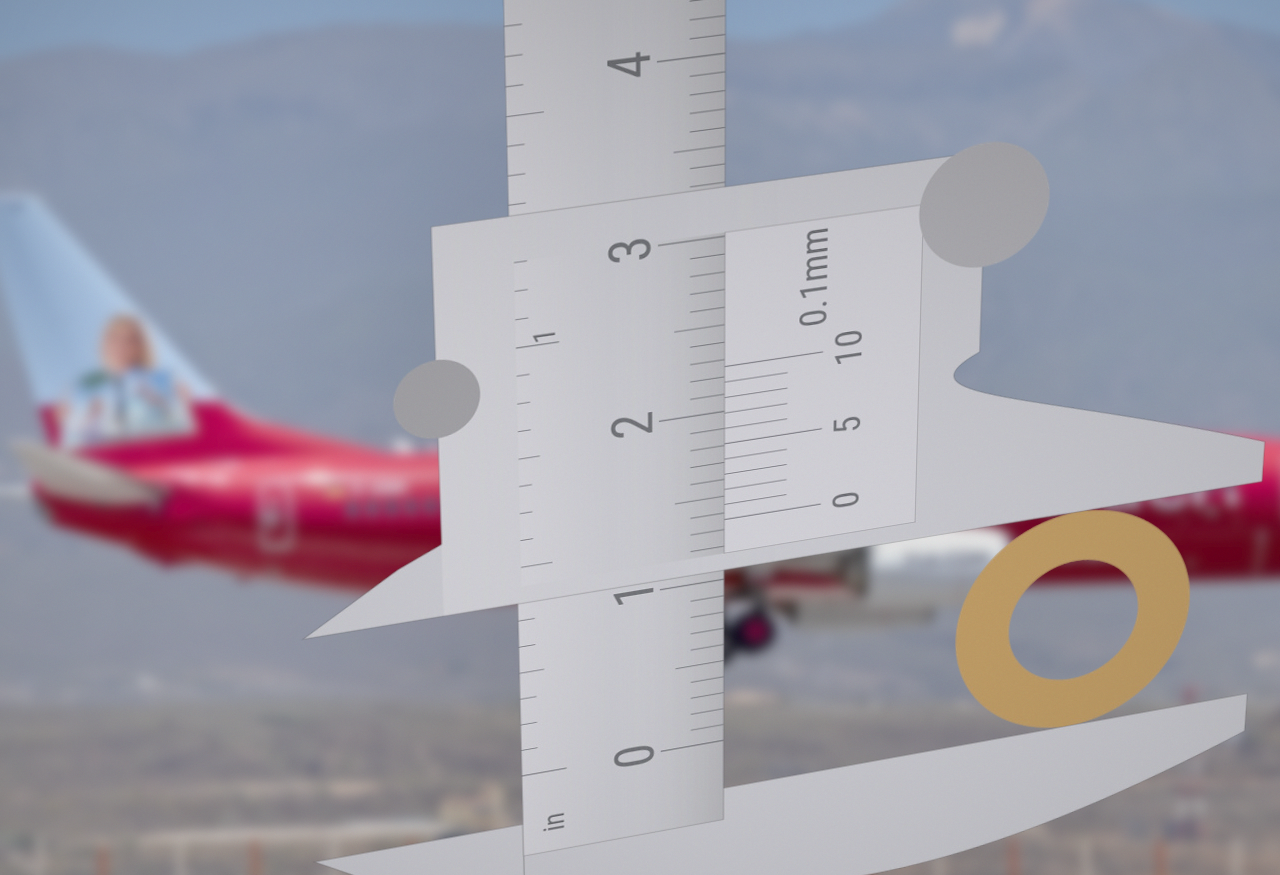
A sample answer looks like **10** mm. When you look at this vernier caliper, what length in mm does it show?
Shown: **13.6** mm
